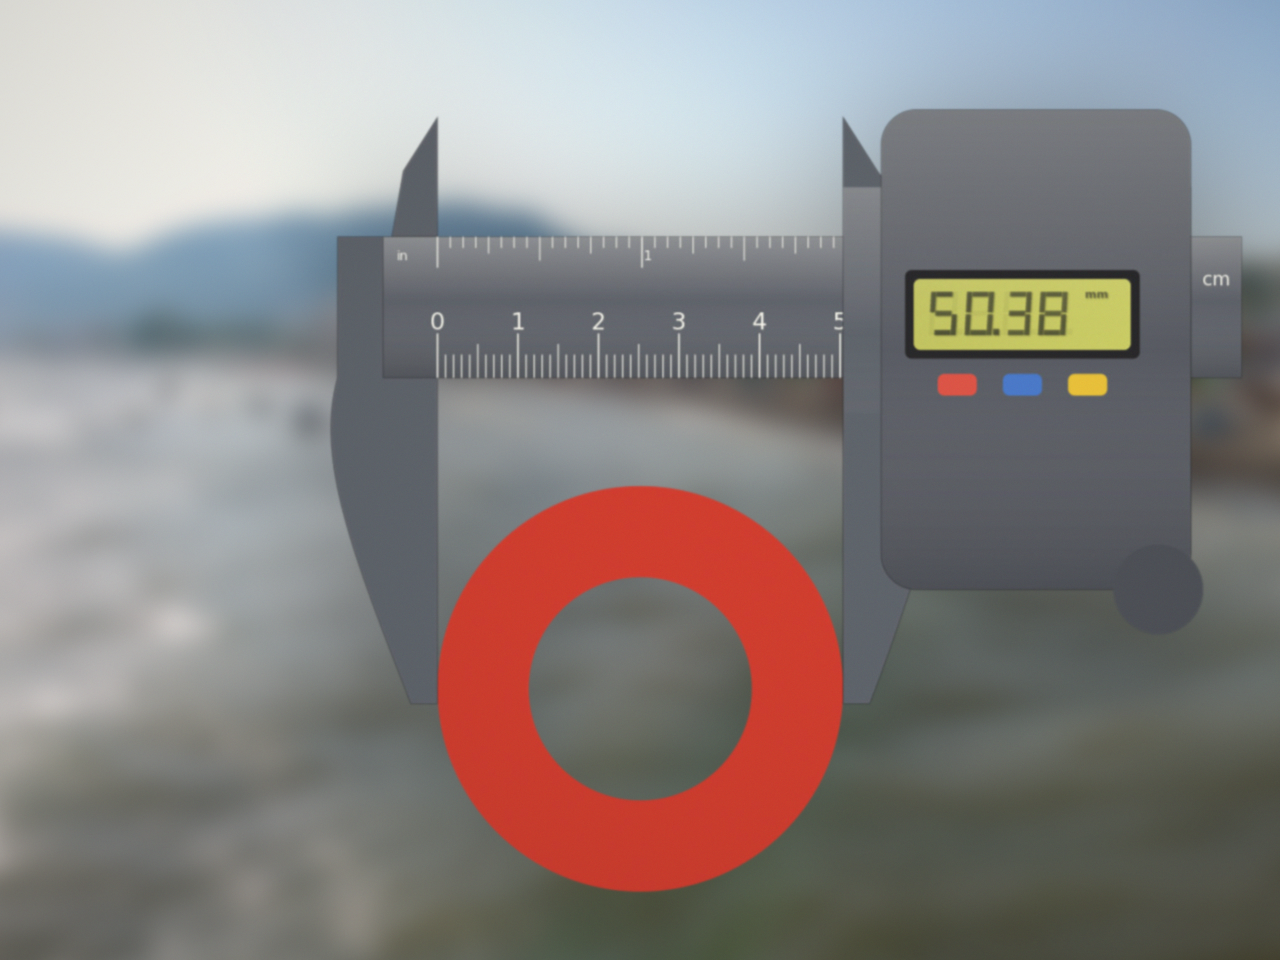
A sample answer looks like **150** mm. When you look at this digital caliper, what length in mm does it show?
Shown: **50.38** mm
